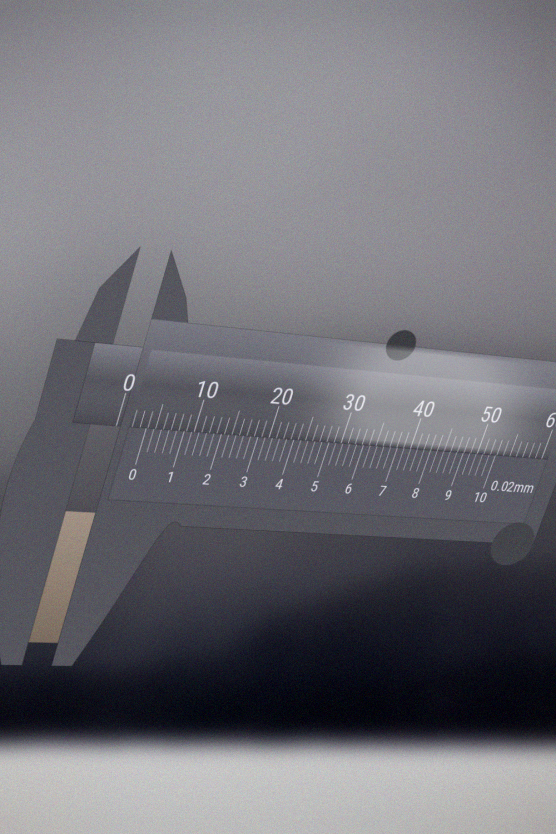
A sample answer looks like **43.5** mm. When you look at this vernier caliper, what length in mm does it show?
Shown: **3.8** mm
